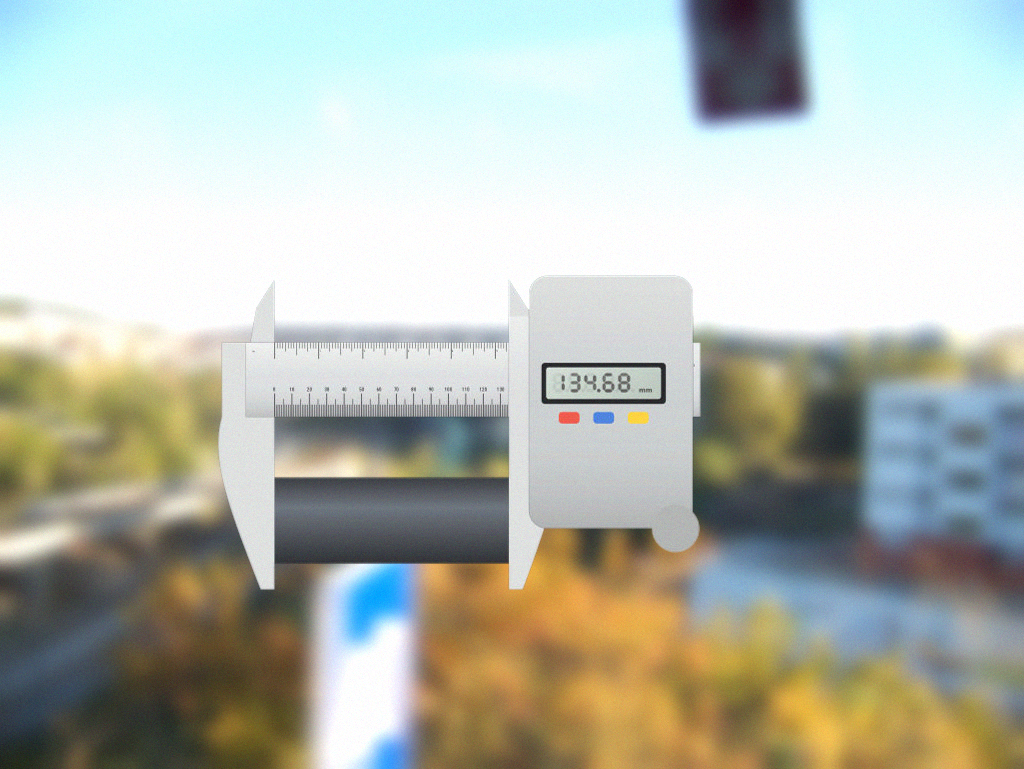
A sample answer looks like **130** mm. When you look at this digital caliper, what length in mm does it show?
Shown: **134.68** mm
